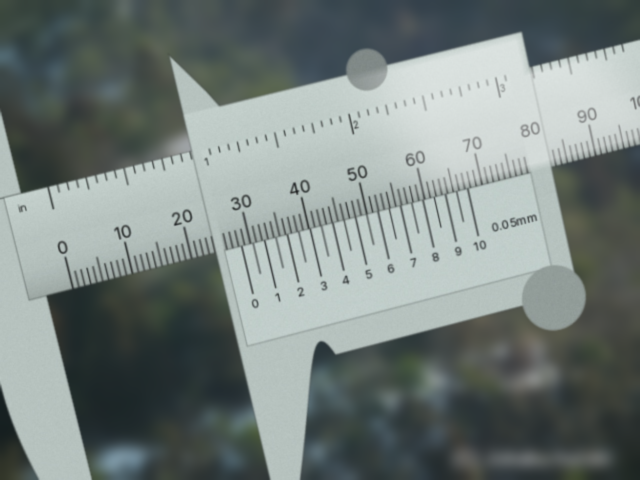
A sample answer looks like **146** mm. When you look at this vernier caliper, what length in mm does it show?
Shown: **28.5** mm
